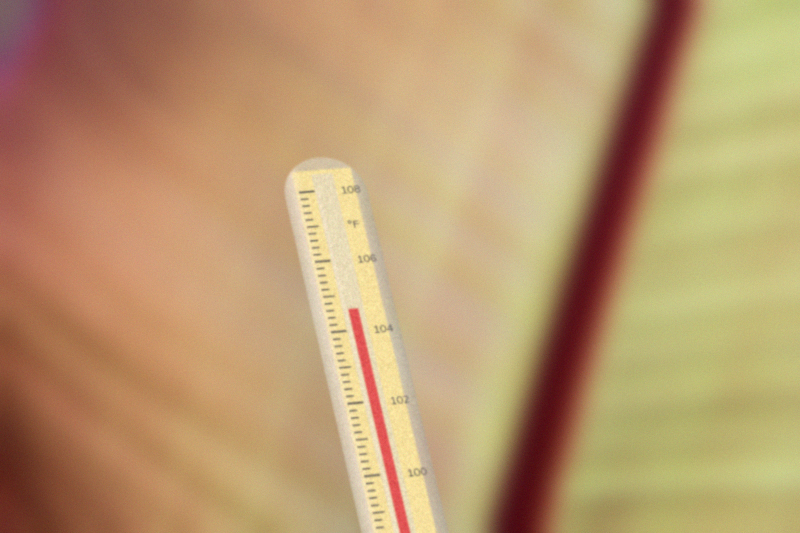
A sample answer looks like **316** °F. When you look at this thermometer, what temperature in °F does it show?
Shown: **104.6** °F
